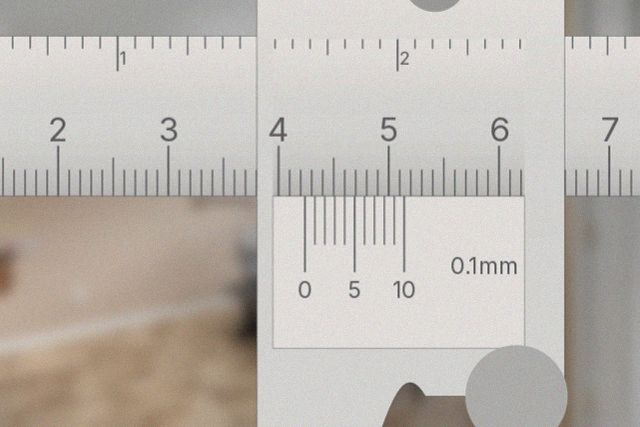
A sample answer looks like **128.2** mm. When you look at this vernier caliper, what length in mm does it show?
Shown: **42.4** mm
